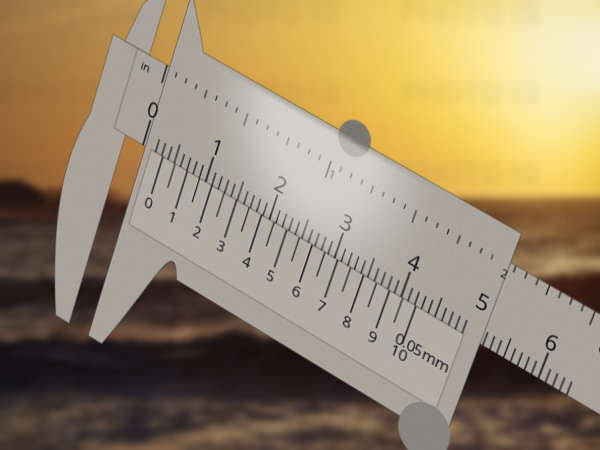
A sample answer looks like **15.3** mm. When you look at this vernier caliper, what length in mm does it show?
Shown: **3.2** mm
